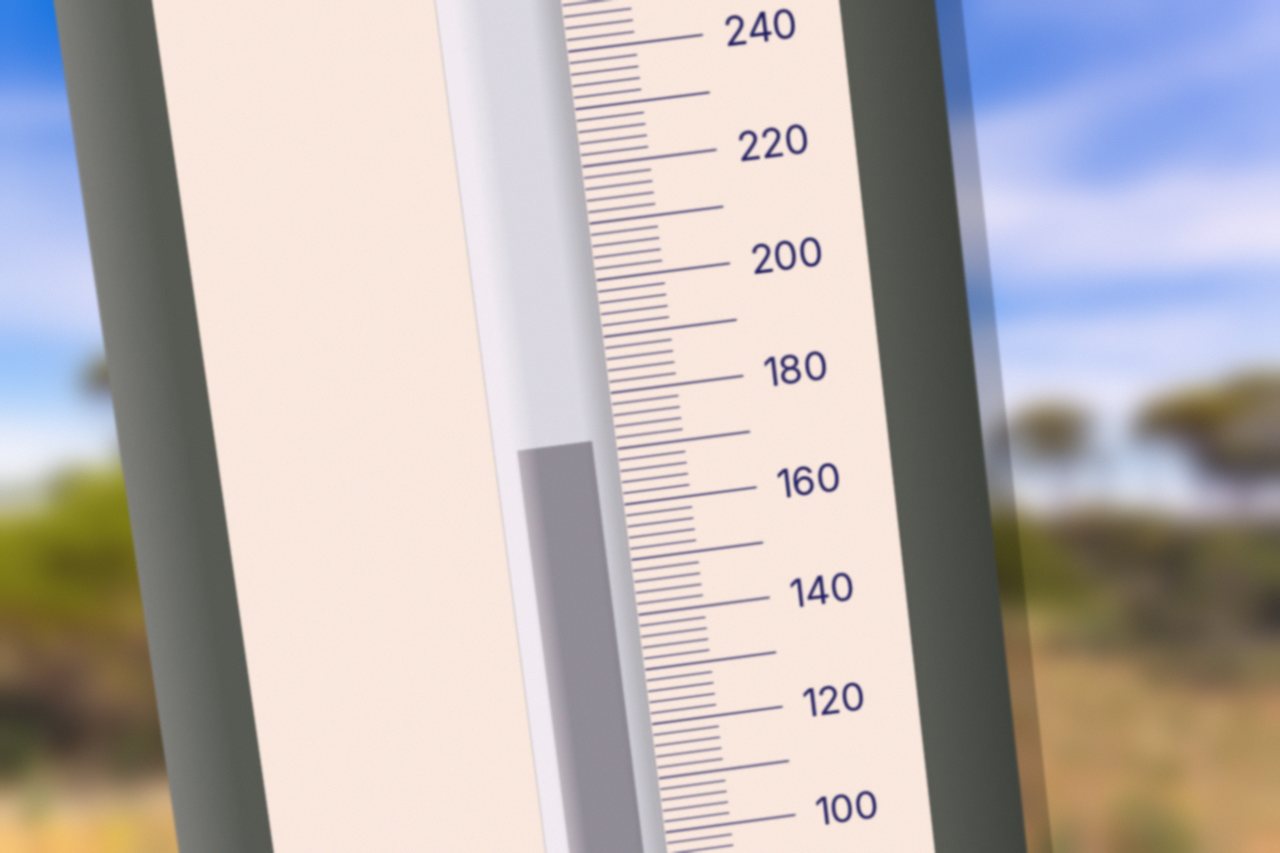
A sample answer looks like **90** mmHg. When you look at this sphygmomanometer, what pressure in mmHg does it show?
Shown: **172** mmHg
